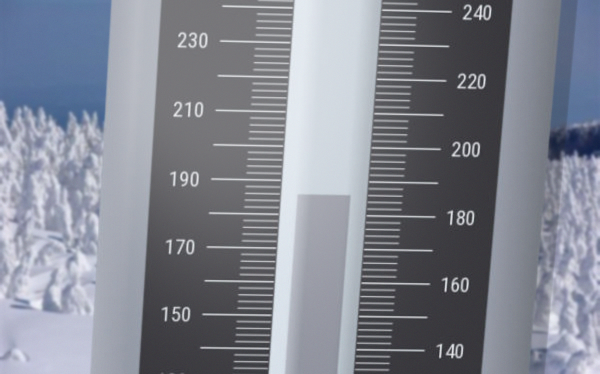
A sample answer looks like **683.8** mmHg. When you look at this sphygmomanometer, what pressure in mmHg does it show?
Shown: **186** mmHg
